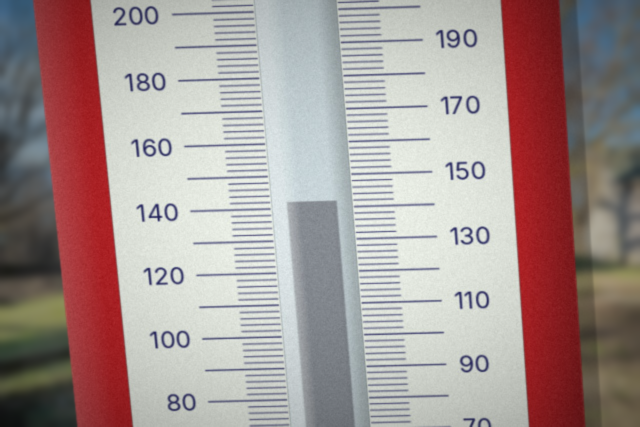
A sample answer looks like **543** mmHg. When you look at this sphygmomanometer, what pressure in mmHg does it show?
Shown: **142** mmHg
